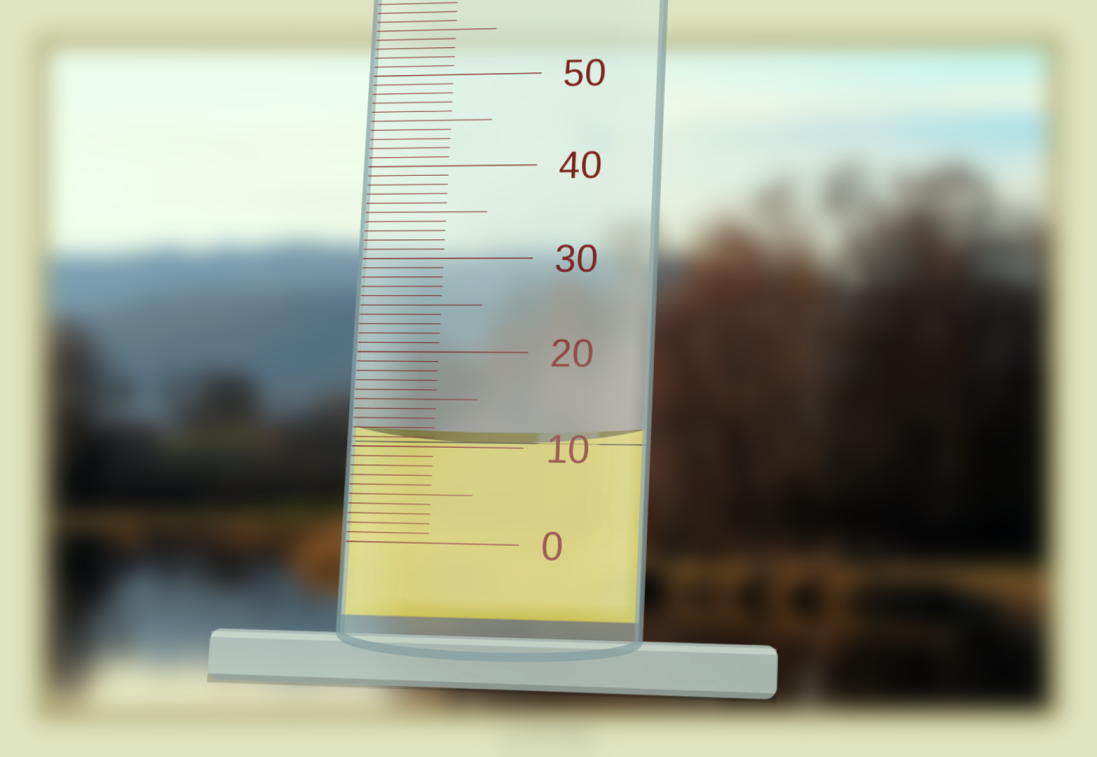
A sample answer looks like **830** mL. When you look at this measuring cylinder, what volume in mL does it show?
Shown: **10.5** mL
